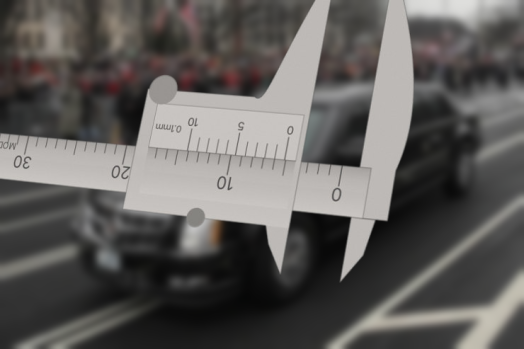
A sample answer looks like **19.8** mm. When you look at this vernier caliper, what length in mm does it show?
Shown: **5.1** mm
